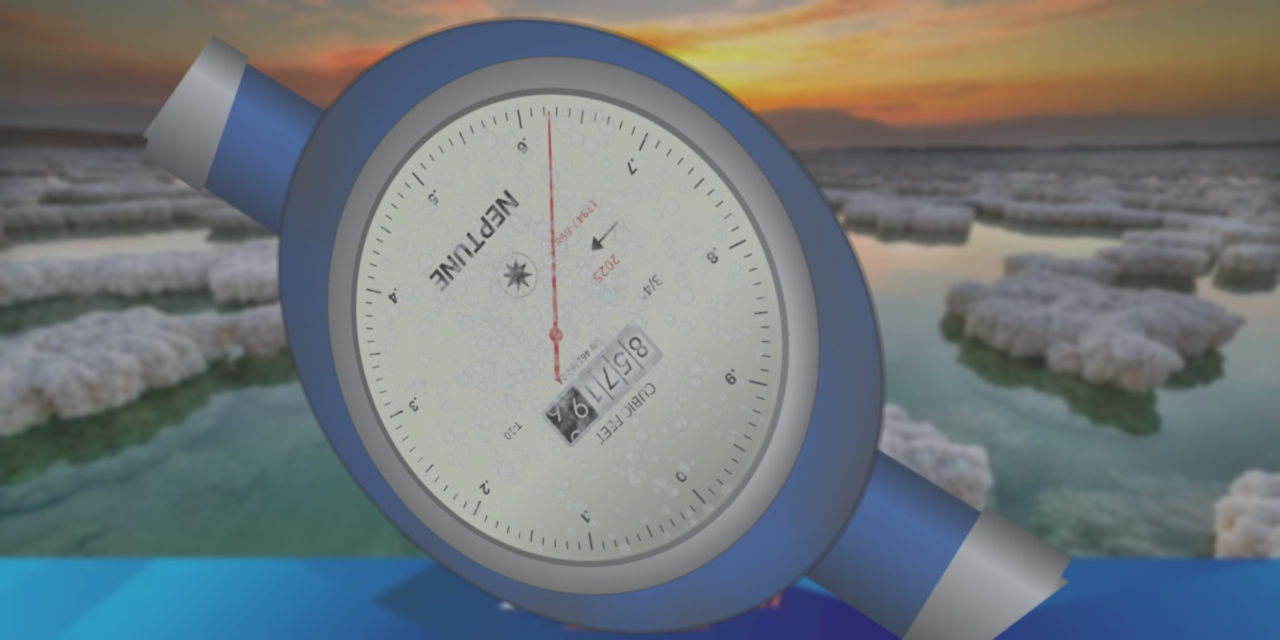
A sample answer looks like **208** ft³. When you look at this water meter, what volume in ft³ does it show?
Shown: **857195.62** ft³
